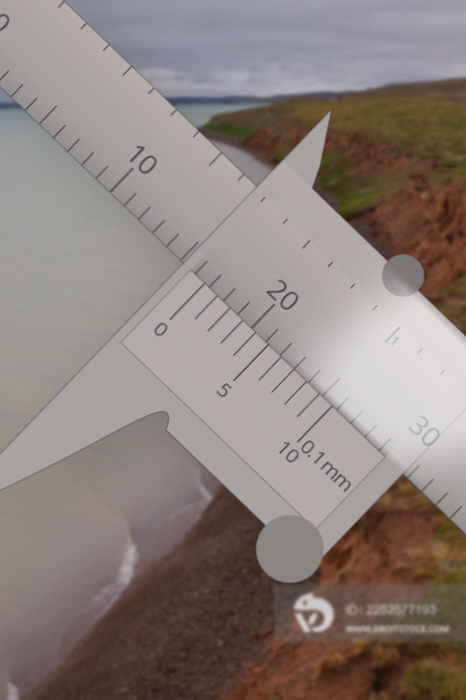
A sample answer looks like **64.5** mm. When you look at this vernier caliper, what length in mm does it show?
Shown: **16.7** mm
